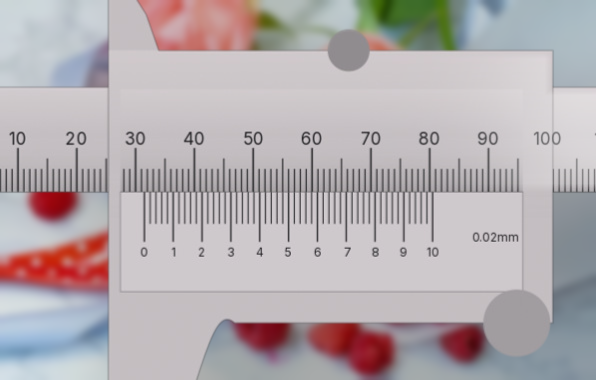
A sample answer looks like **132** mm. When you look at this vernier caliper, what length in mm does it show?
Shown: **31.5** mm
